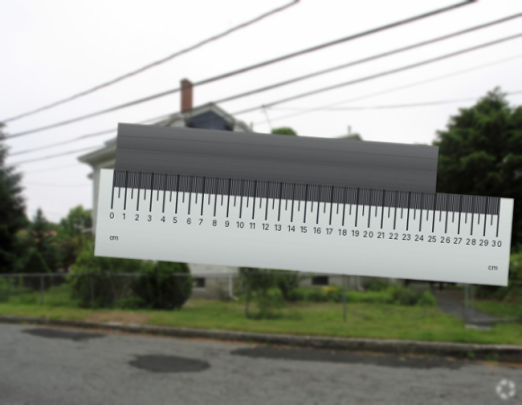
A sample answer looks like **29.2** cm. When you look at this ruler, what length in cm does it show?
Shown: **25** cm
